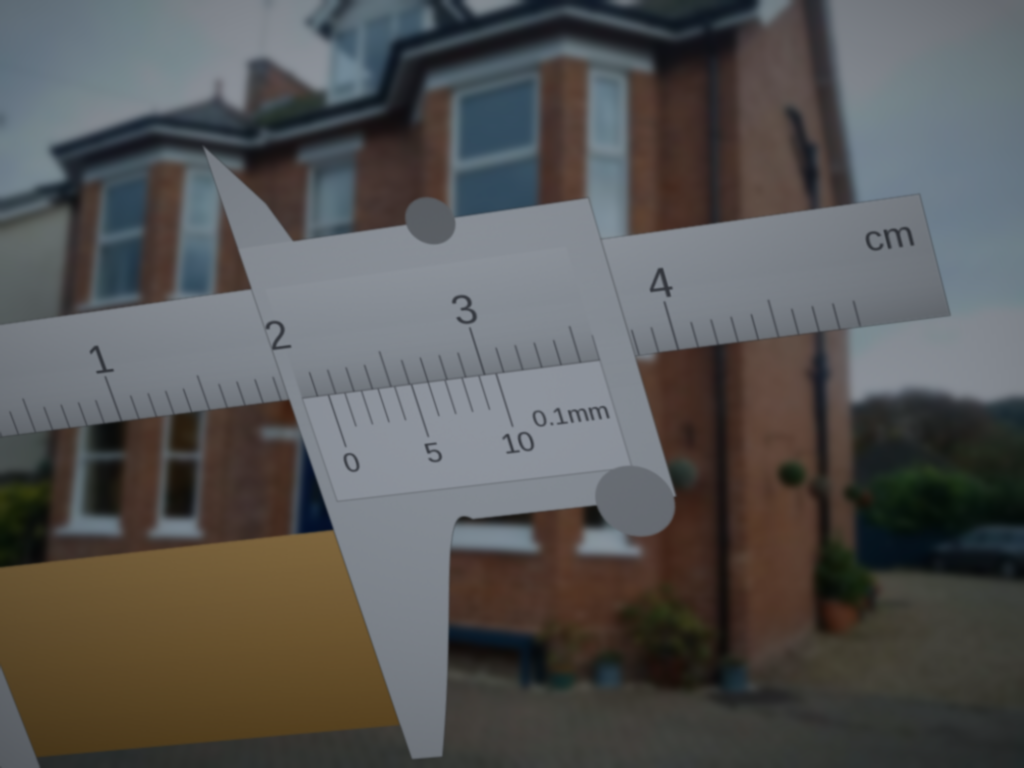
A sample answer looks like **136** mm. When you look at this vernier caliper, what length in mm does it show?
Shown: **21.6** mm
